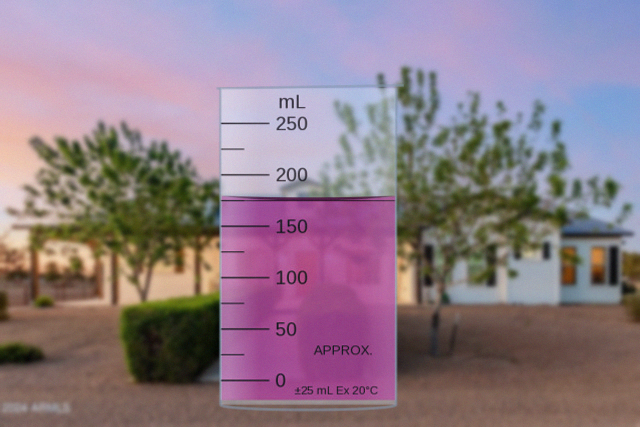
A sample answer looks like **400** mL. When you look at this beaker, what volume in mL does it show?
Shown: **175** mL
